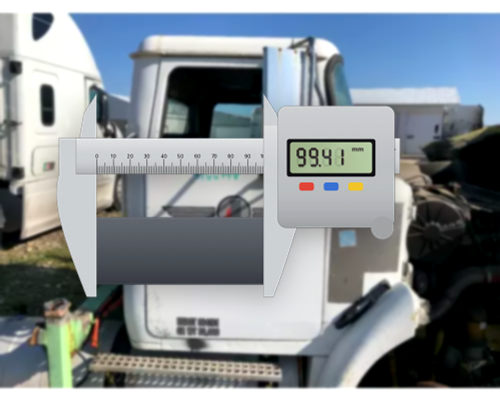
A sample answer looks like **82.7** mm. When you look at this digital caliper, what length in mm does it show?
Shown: **99.41** mm
